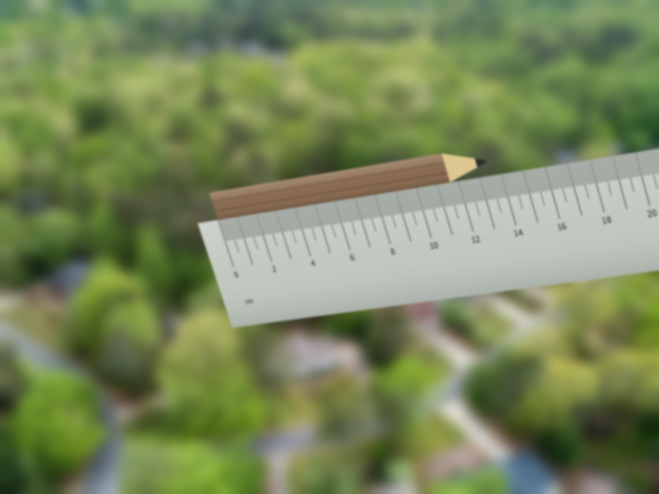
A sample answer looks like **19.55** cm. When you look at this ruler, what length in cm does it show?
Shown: **13.5** cm
